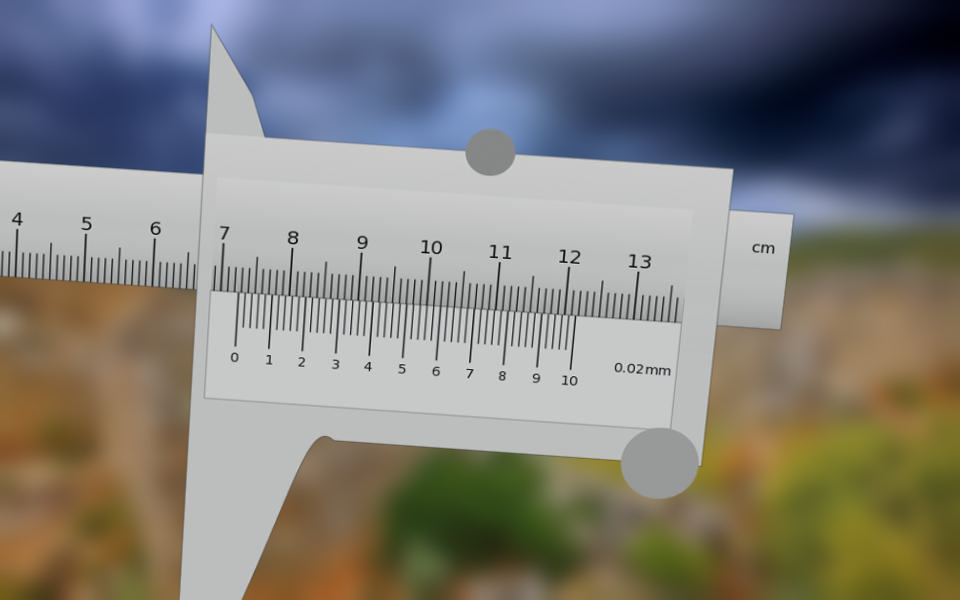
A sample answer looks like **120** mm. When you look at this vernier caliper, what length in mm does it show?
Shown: **72.6** mm
